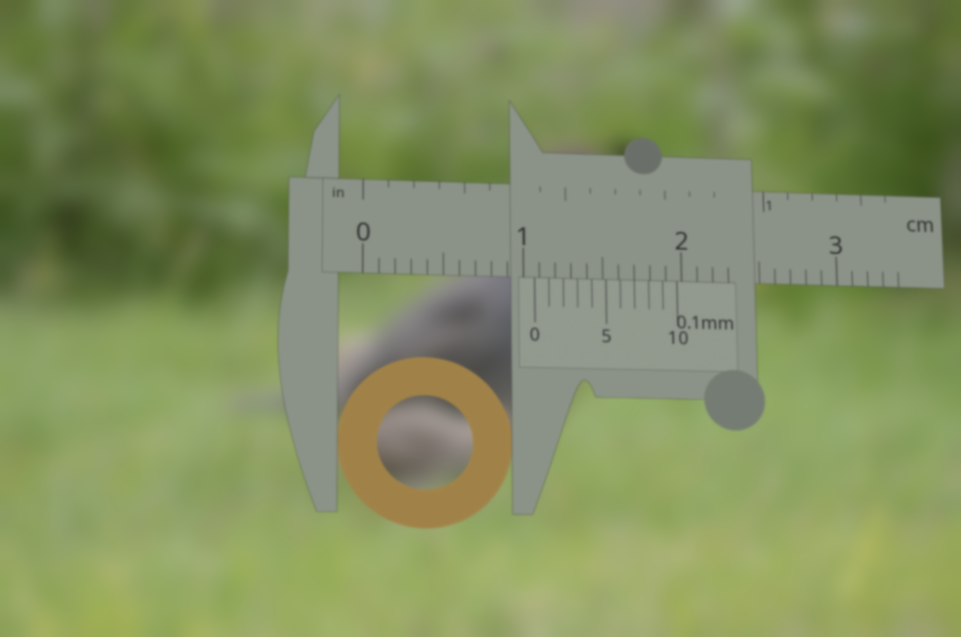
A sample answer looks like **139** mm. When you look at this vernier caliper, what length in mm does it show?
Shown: **10.7** mm
